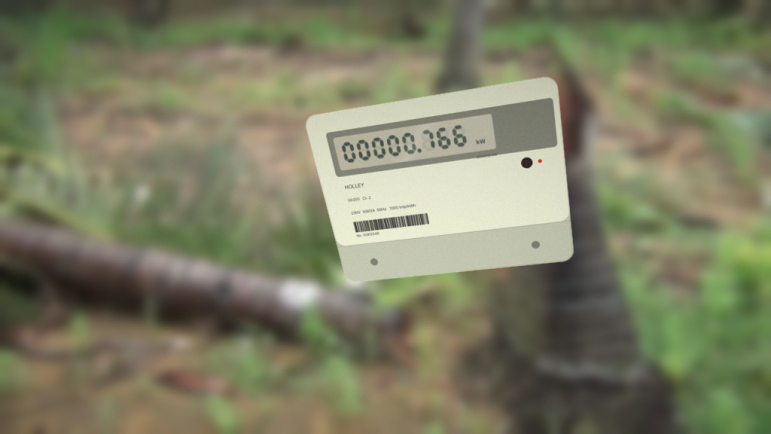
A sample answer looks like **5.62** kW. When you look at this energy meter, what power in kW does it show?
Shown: **0.766** kW
